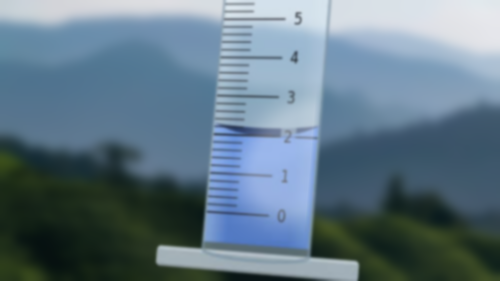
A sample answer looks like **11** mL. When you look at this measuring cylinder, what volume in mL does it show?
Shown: **2** mL
